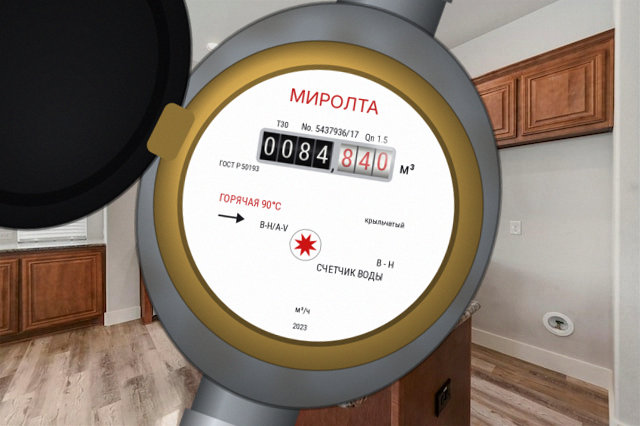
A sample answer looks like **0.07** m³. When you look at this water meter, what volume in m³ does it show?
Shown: **84.840** m³
